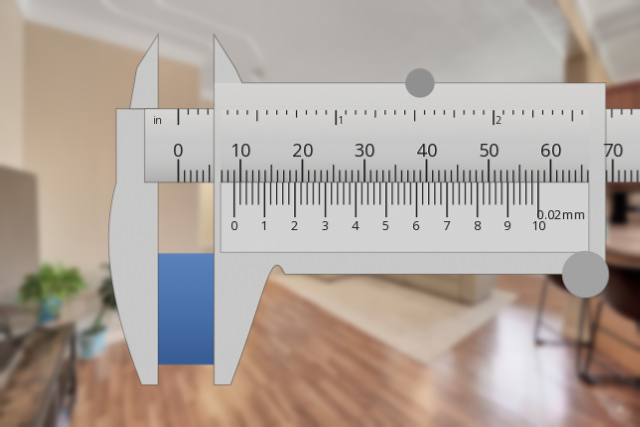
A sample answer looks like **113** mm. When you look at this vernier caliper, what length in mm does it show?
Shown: **9.0** mm
